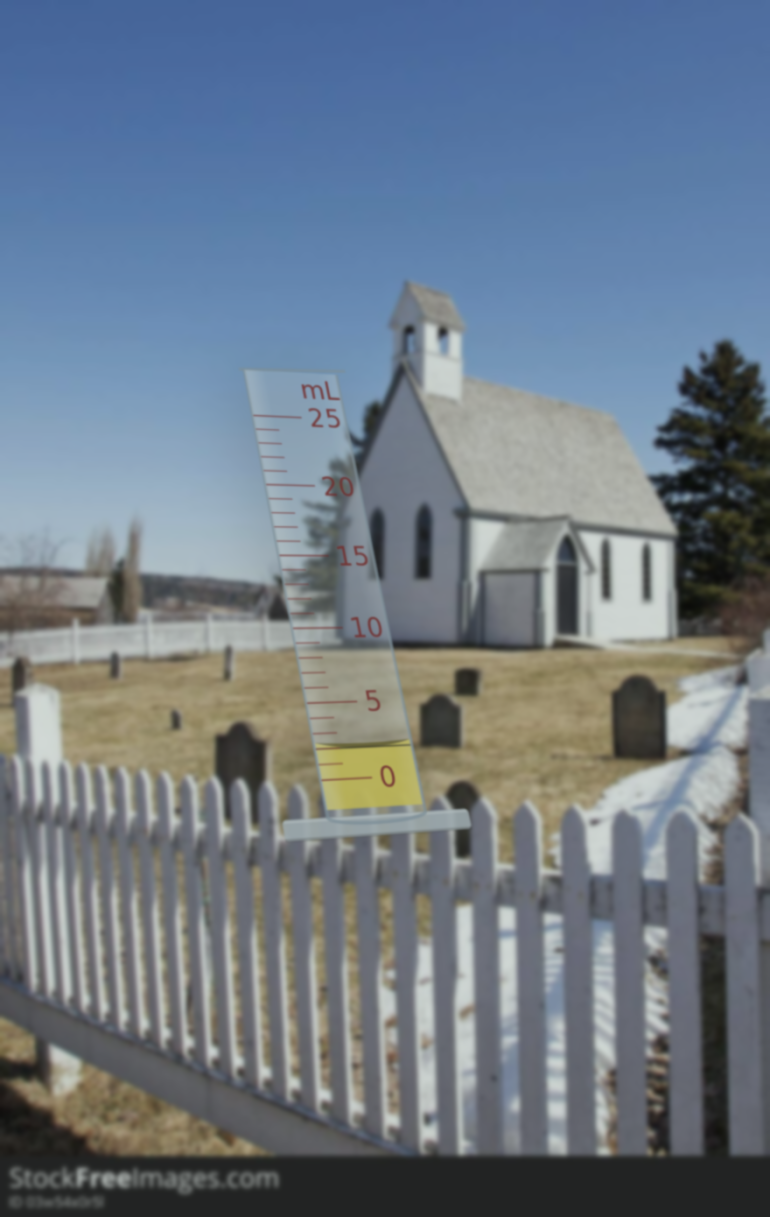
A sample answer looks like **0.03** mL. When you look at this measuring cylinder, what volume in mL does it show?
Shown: **2** mL
